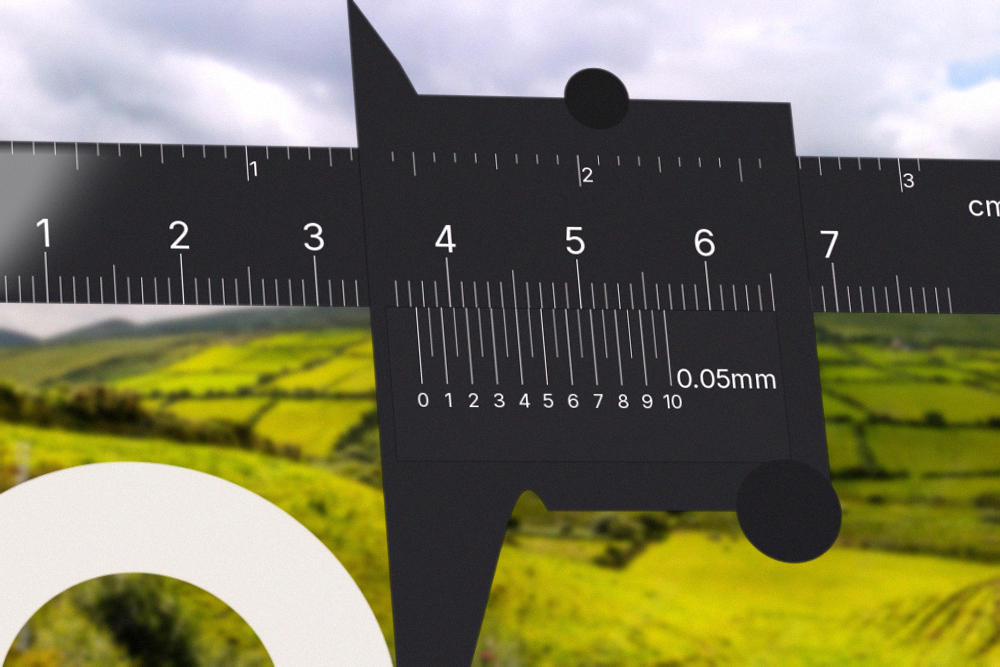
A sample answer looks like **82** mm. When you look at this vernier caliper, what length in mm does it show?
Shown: **37.4** mm
